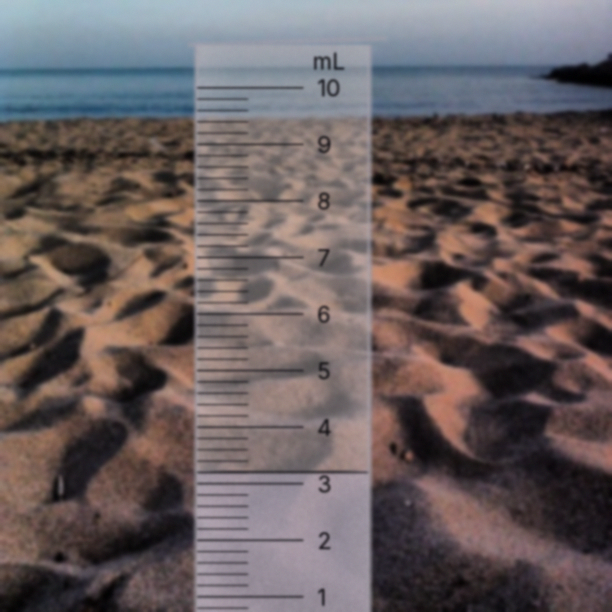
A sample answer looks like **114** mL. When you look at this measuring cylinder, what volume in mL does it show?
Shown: **3.2** mL
